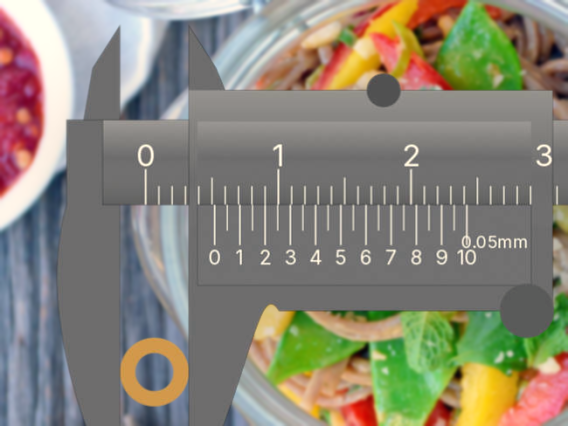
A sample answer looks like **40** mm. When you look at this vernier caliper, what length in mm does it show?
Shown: **5.2** mm
